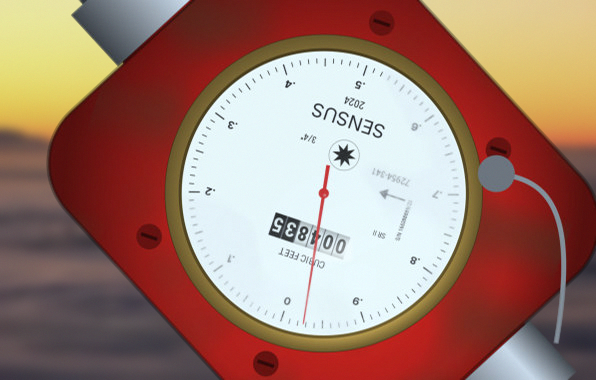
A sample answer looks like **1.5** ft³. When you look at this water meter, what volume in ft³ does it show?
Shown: **4834.97** ft³
